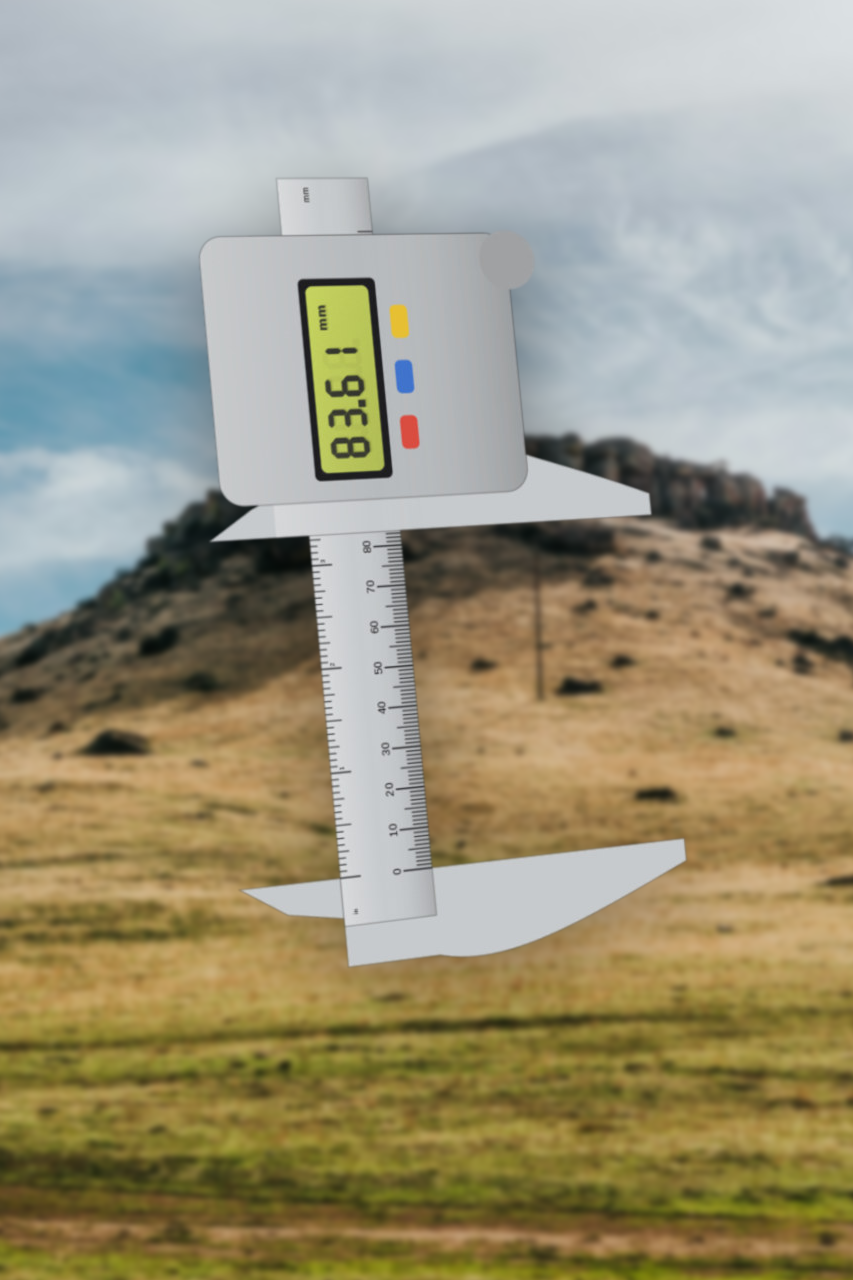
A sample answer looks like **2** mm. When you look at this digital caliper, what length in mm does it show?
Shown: **83.61** mm
